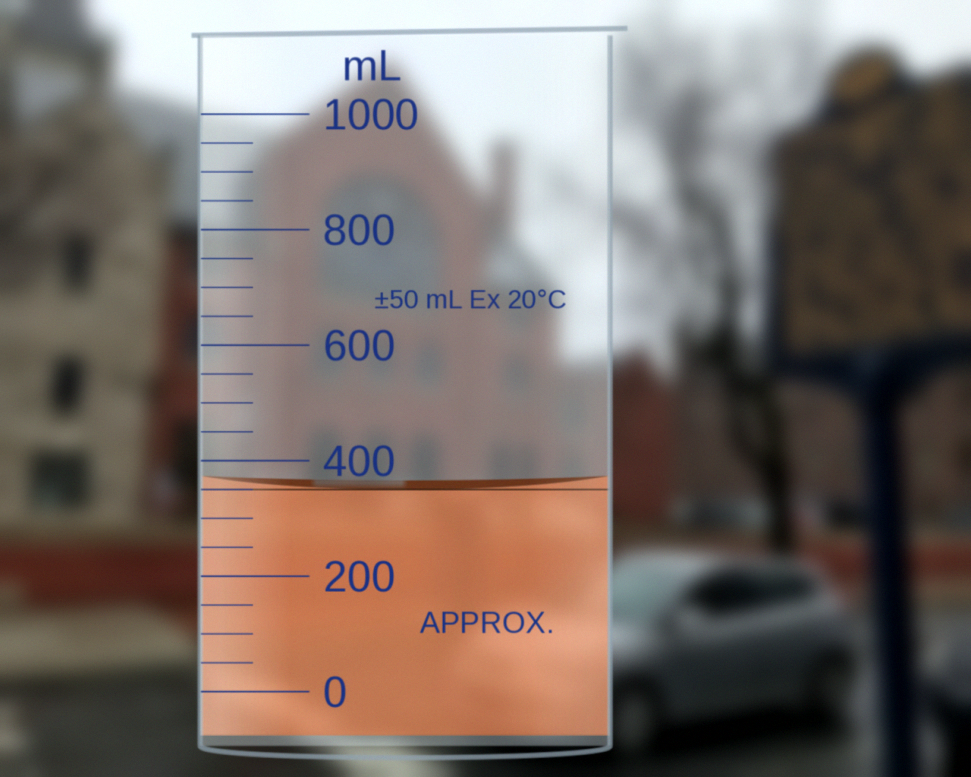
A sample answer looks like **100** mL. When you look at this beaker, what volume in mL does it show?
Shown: **350** mL
